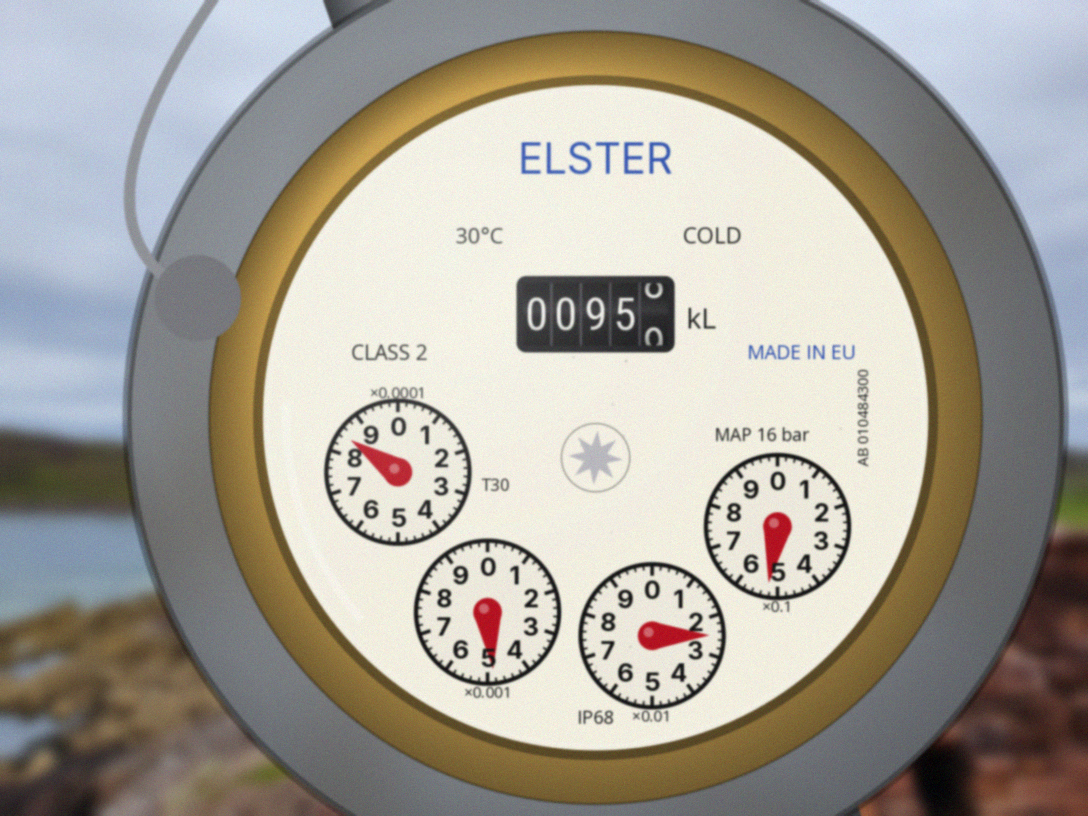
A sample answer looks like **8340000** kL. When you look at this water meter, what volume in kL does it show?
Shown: **958.5248** kL
